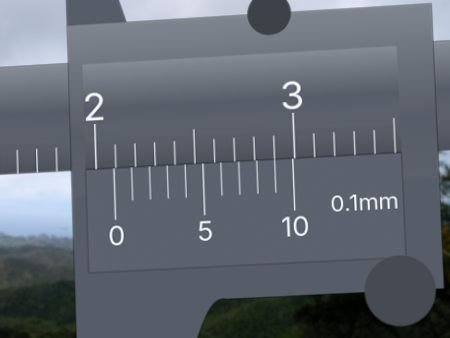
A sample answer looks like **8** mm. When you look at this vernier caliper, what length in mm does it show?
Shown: **20.9** mm
